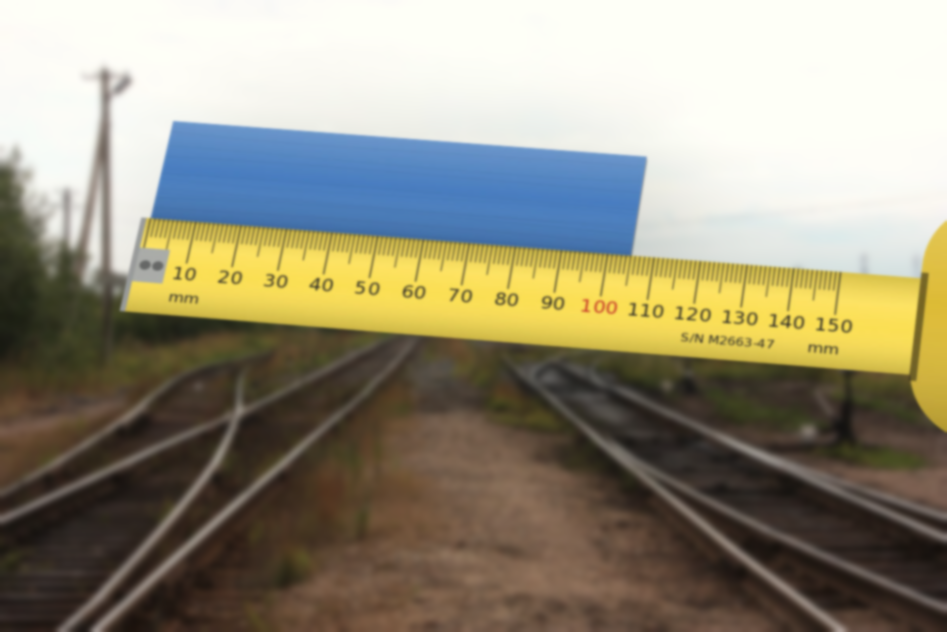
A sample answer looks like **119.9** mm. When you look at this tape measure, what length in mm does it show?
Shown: **105** mm
